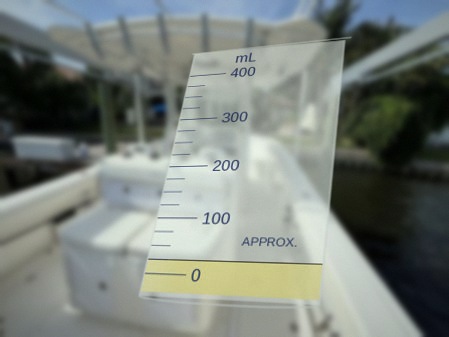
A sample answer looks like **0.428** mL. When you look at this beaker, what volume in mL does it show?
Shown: **25** mL
